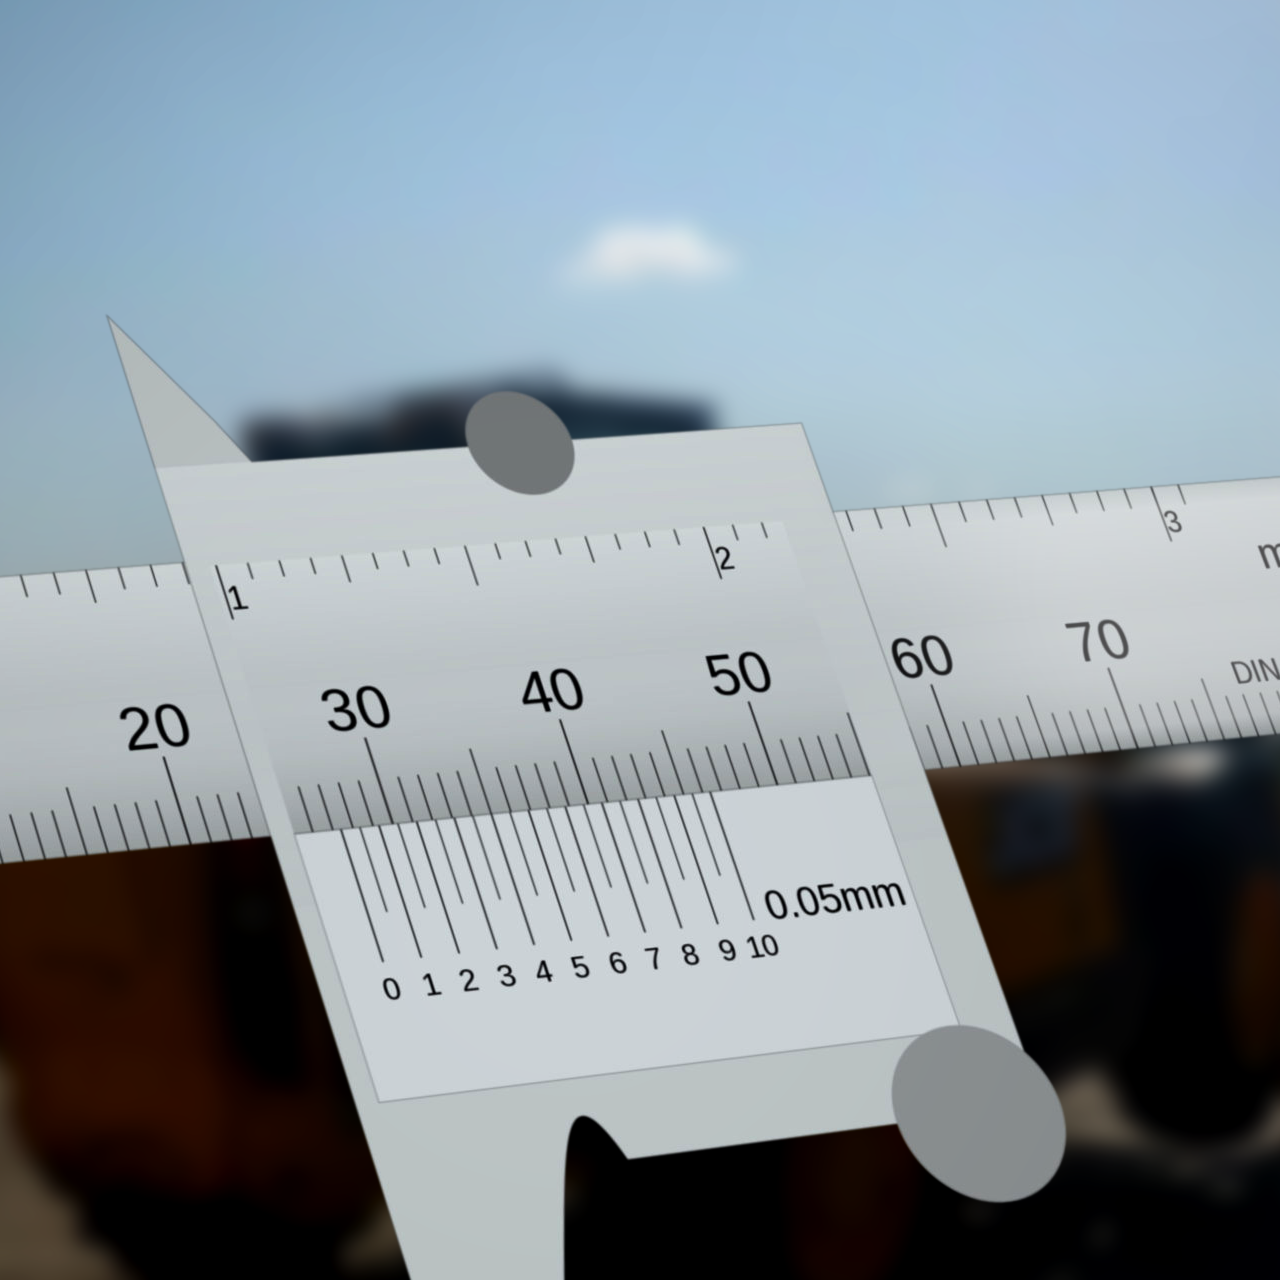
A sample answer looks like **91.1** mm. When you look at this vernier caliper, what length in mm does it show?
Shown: **27.4** mm
